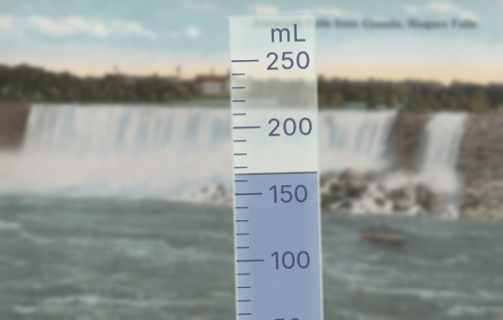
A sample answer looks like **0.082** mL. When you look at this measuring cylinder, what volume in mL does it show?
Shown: **165** mL
